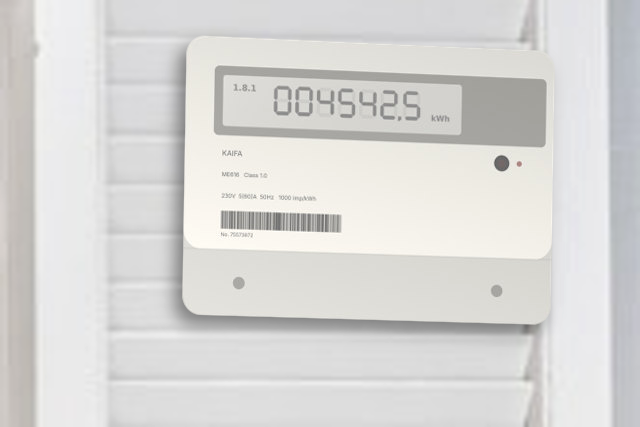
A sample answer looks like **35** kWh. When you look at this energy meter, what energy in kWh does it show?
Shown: **4542.5** kWh
